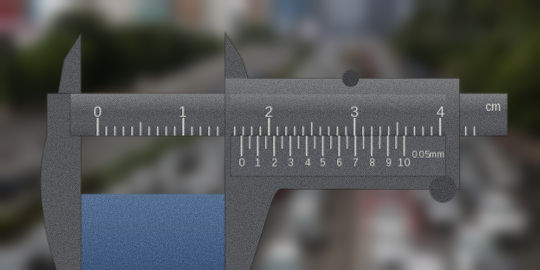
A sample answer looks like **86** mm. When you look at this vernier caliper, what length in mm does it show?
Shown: **16.8** mm
